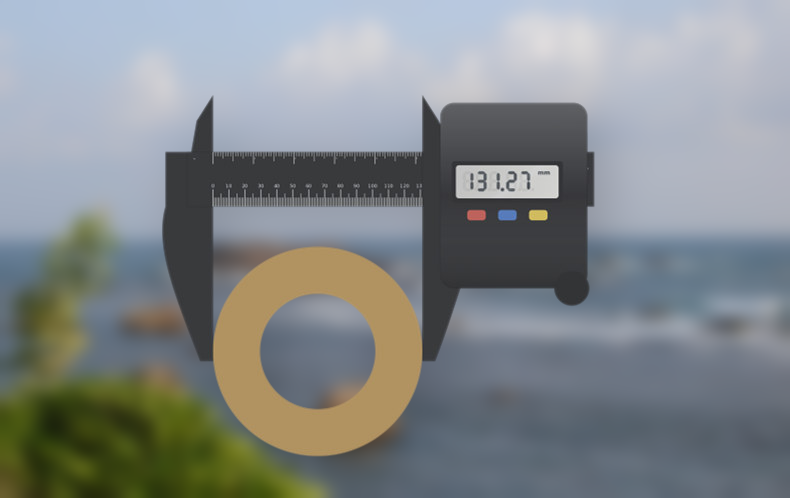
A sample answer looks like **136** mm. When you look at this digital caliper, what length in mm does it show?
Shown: **131.27** mm
